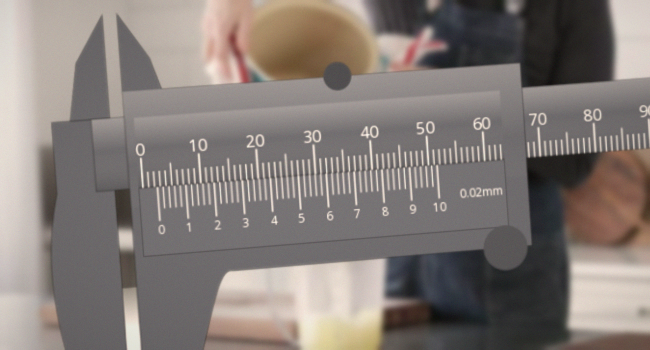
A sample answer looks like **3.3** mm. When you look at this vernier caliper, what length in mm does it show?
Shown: **2.5** mm
